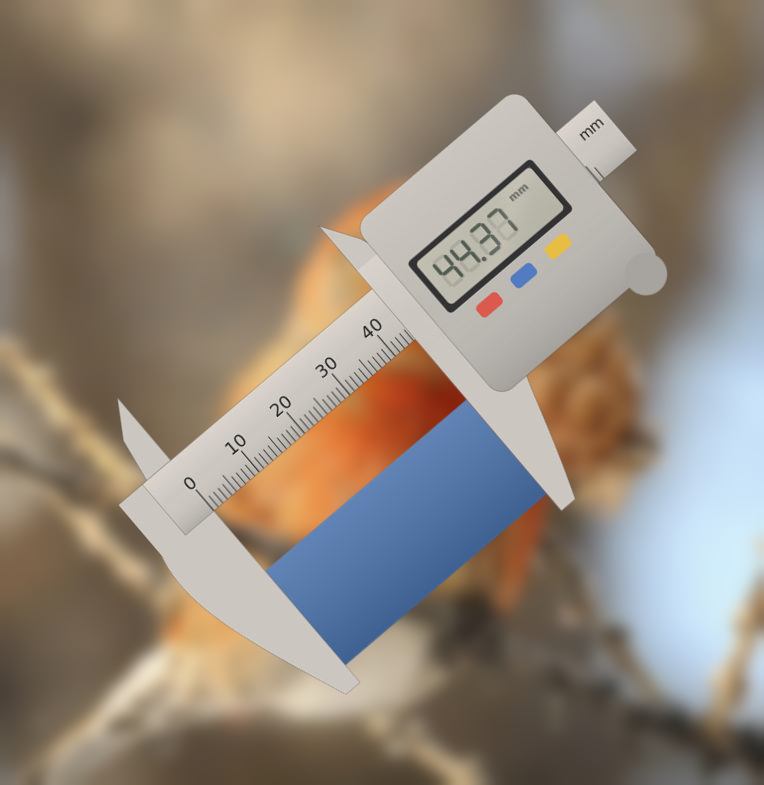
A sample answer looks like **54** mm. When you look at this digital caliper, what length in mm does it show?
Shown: **44.37** mm
